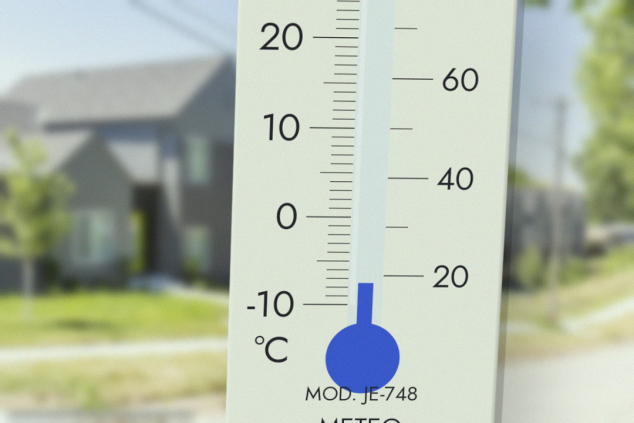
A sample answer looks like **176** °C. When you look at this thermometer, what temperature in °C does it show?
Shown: **-7.5** °C
